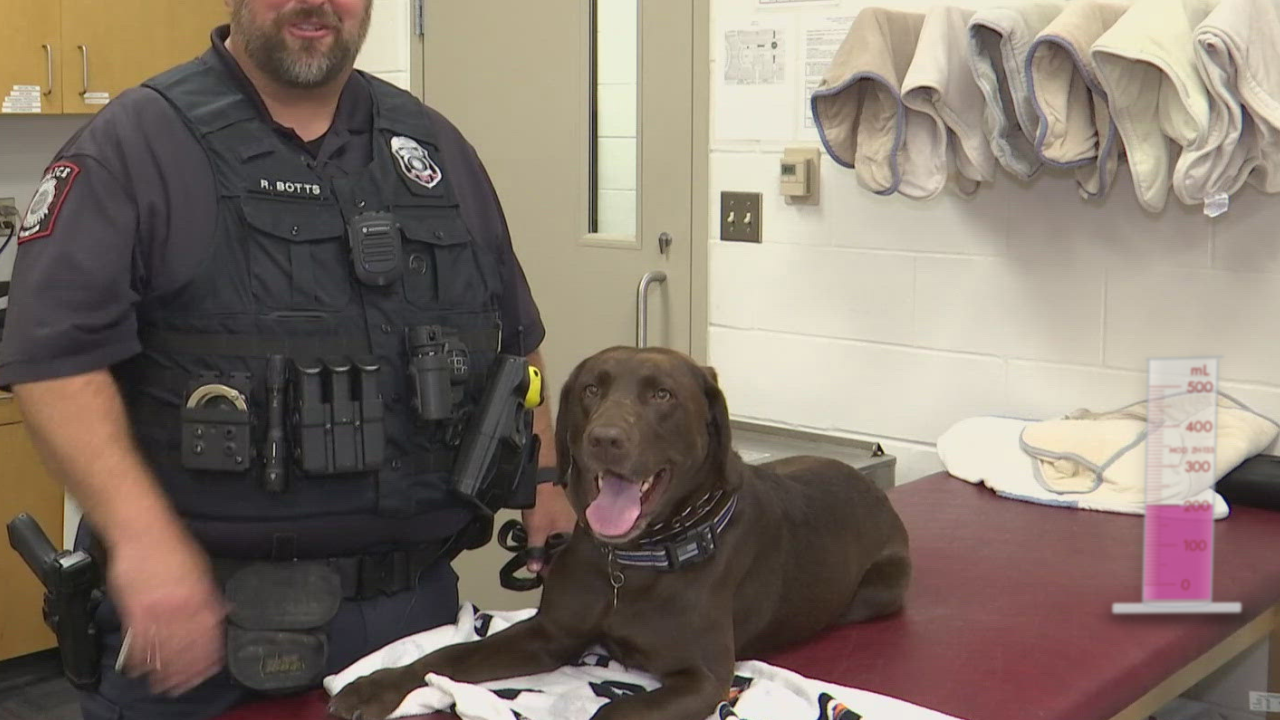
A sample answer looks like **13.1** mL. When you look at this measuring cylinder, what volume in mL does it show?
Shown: **200** mL
